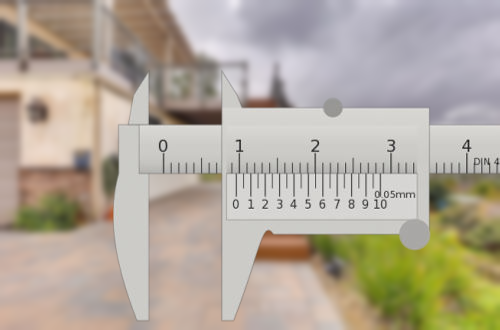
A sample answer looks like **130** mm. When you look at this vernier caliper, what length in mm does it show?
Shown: **9.6** mm
